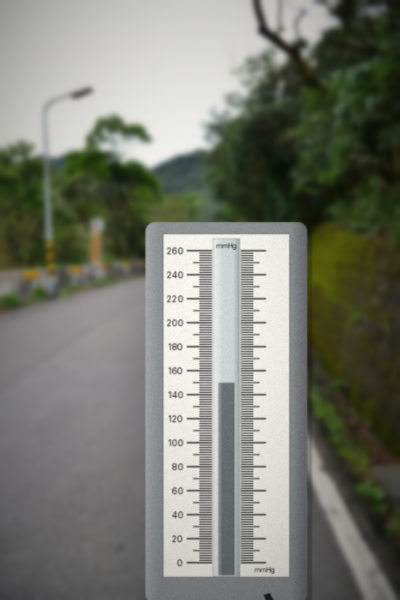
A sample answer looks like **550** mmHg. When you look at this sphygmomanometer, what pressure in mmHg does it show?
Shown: **150** mmHg
